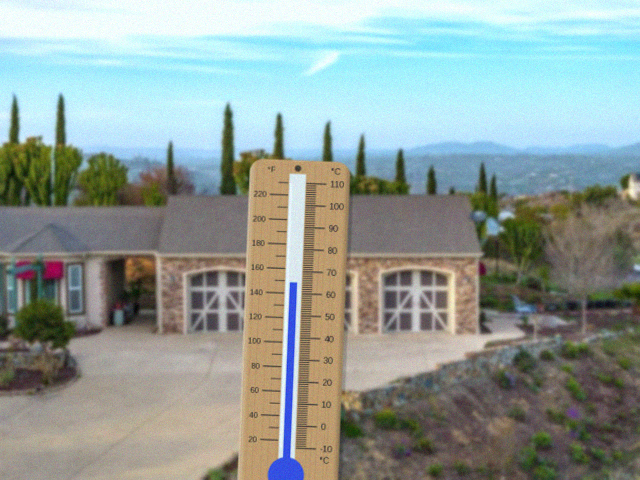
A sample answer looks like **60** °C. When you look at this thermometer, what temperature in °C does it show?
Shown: **65** °C
